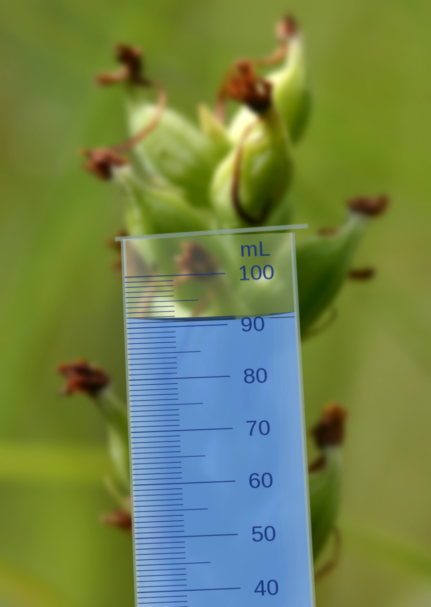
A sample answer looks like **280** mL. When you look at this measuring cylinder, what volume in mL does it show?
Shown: **91** mL
